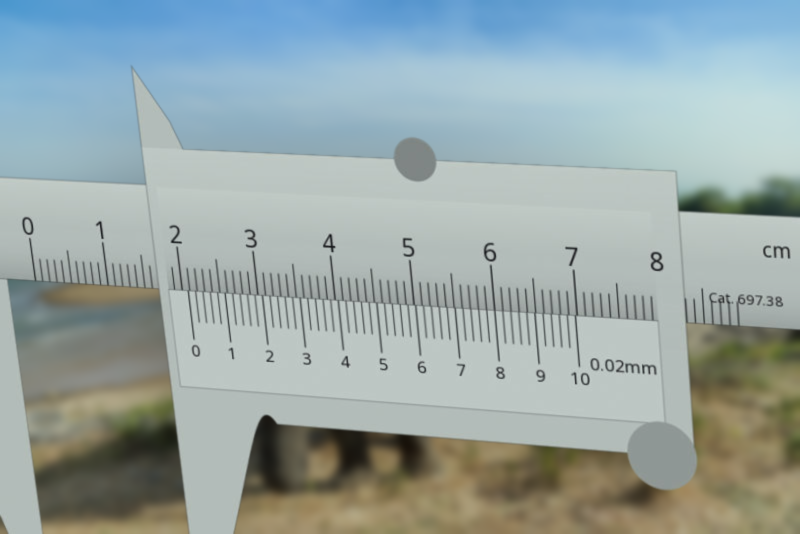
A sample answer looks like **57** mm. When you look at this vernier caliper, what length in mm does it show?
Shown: **20.8** mm
